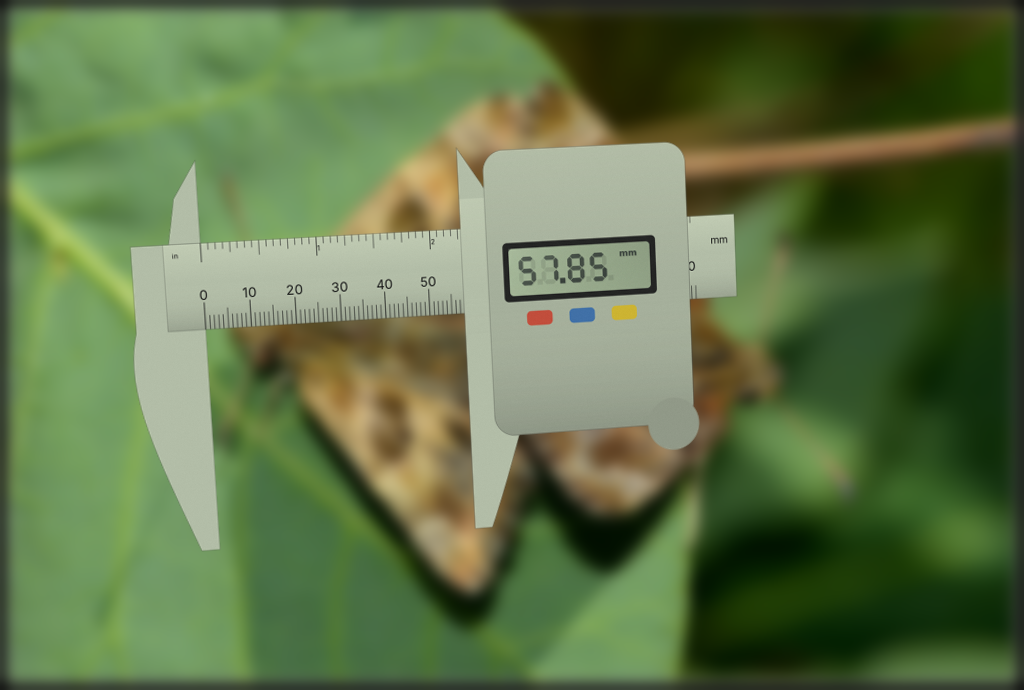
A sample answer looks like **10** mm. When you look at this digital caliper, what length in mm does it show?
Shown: **57.85** mm
